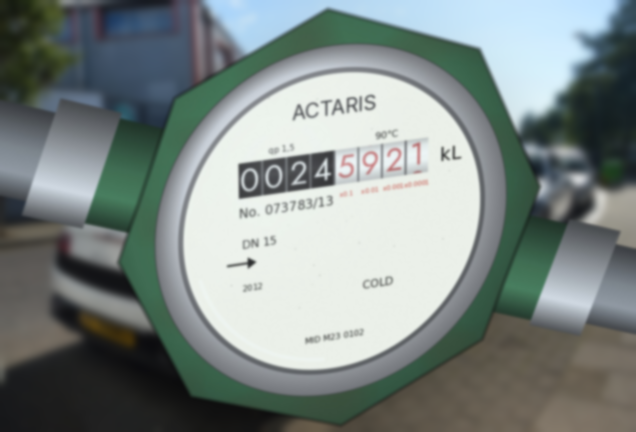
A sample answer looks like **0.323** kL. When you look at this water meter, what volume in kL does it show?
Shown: **24.5921** kL
